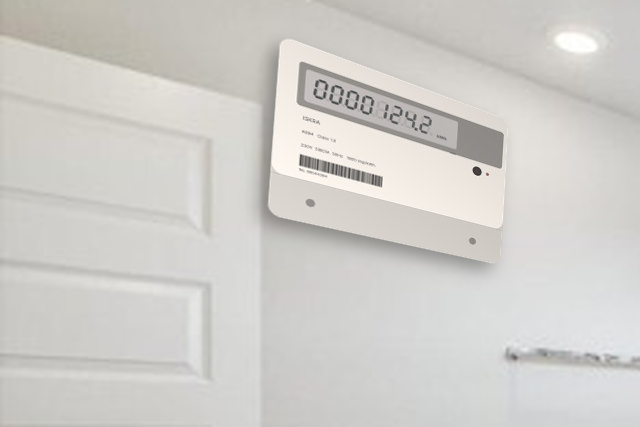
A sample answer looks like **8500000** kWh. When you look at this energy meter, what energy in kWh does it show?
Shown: **124.2** kWh
